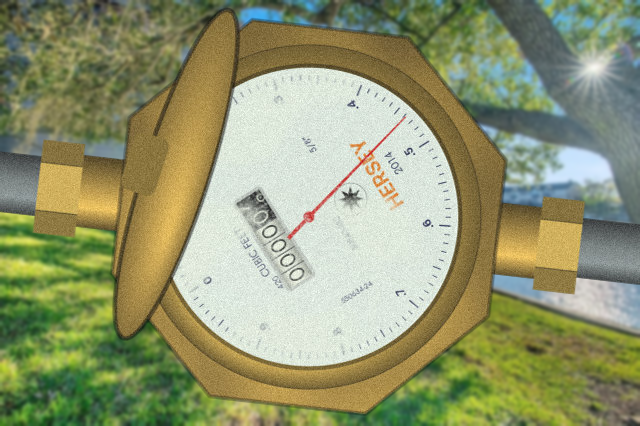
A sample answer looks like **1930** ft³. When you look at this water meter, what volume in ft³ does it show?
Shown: **7.46** ft³
